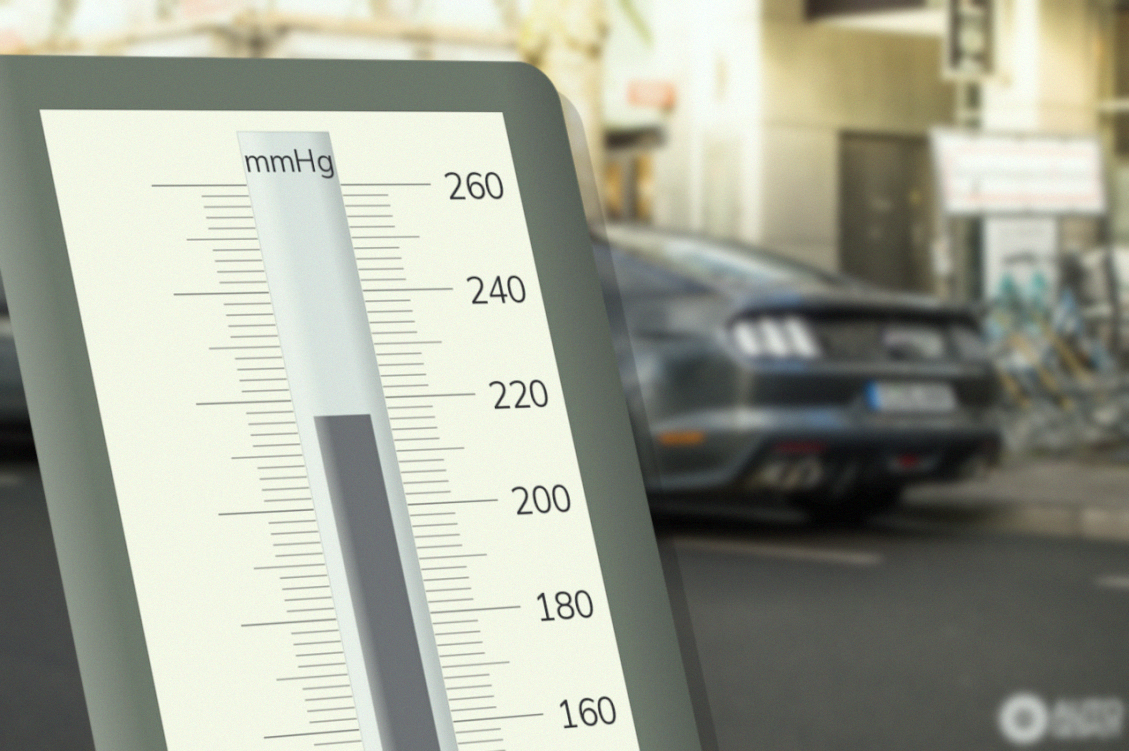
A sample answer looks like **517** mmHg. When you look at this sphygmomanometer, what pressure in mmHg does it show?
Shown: **217** mmHg
